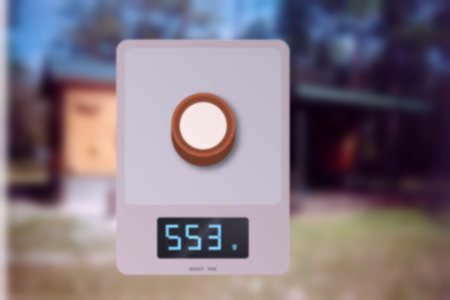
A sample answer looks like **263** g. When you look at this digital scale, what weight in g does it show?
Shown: **553** g
